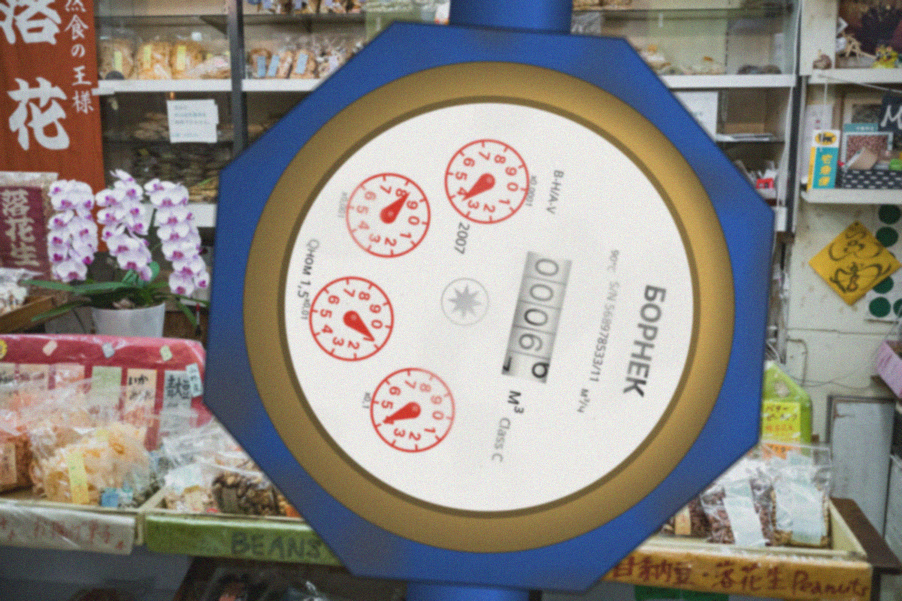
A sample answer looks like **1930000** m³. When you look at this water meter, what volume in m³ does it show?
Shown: **66.4083** m³
